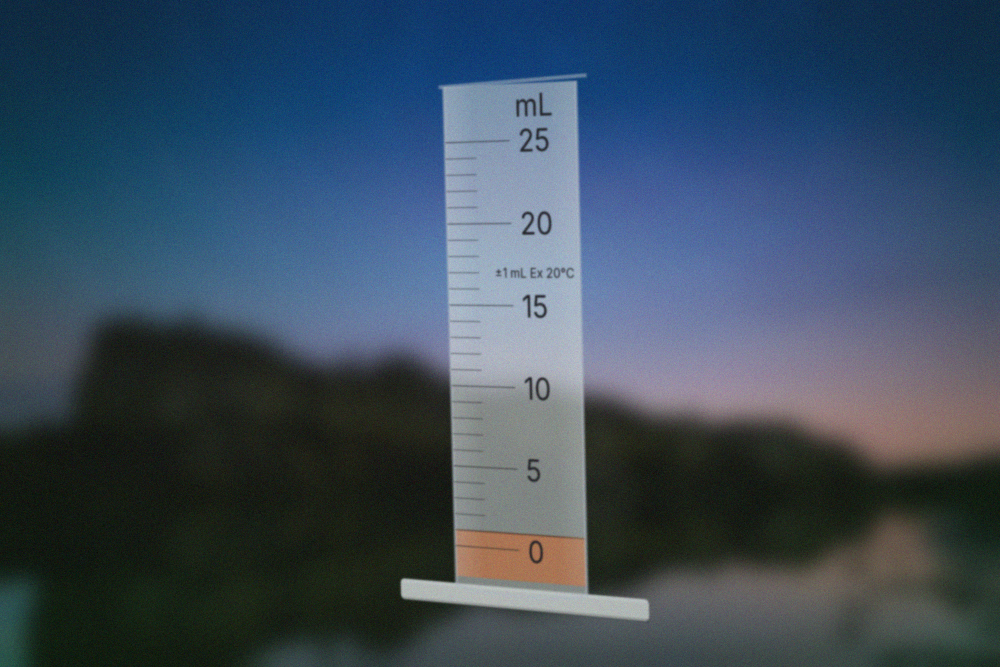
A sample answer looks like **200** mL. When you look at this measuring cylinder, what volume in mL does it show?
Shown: **1** mL
